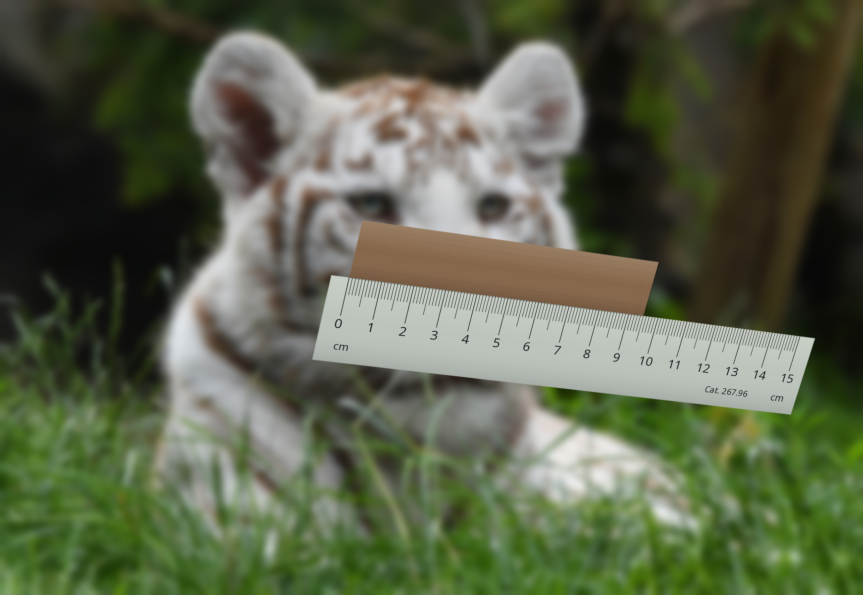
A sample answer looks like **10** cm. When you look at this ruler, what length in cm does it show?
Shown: **9.5** cm
